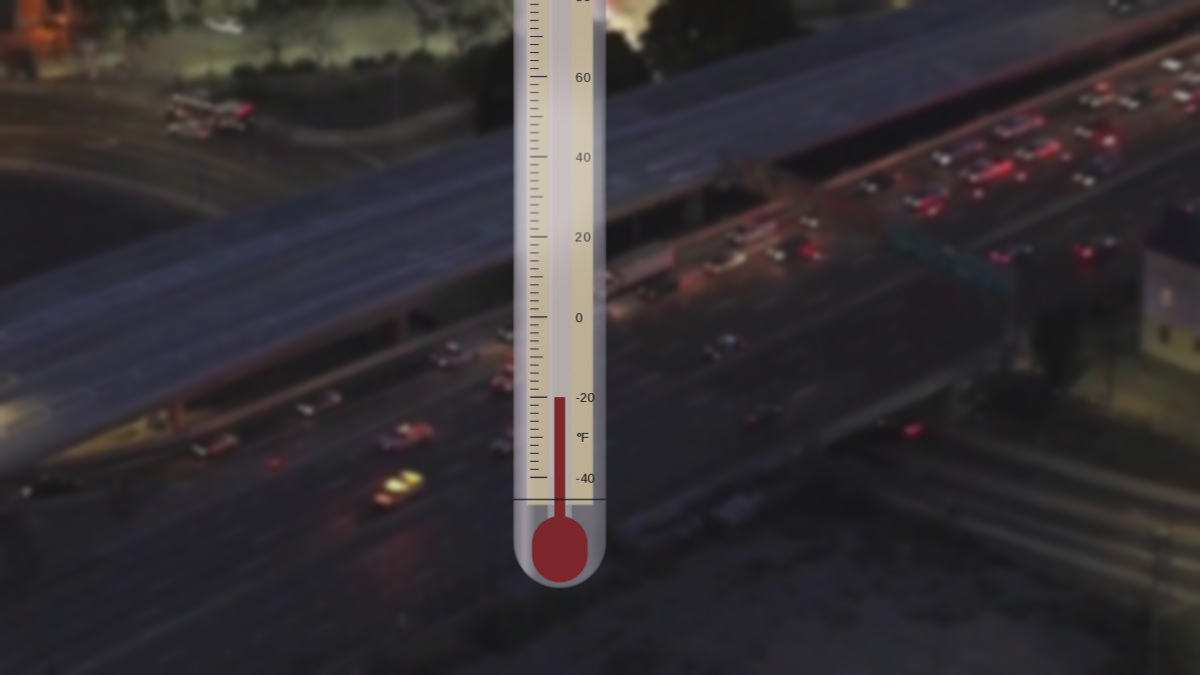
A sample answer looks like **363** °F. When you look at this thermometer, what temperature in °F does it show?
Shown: **-20** °F
